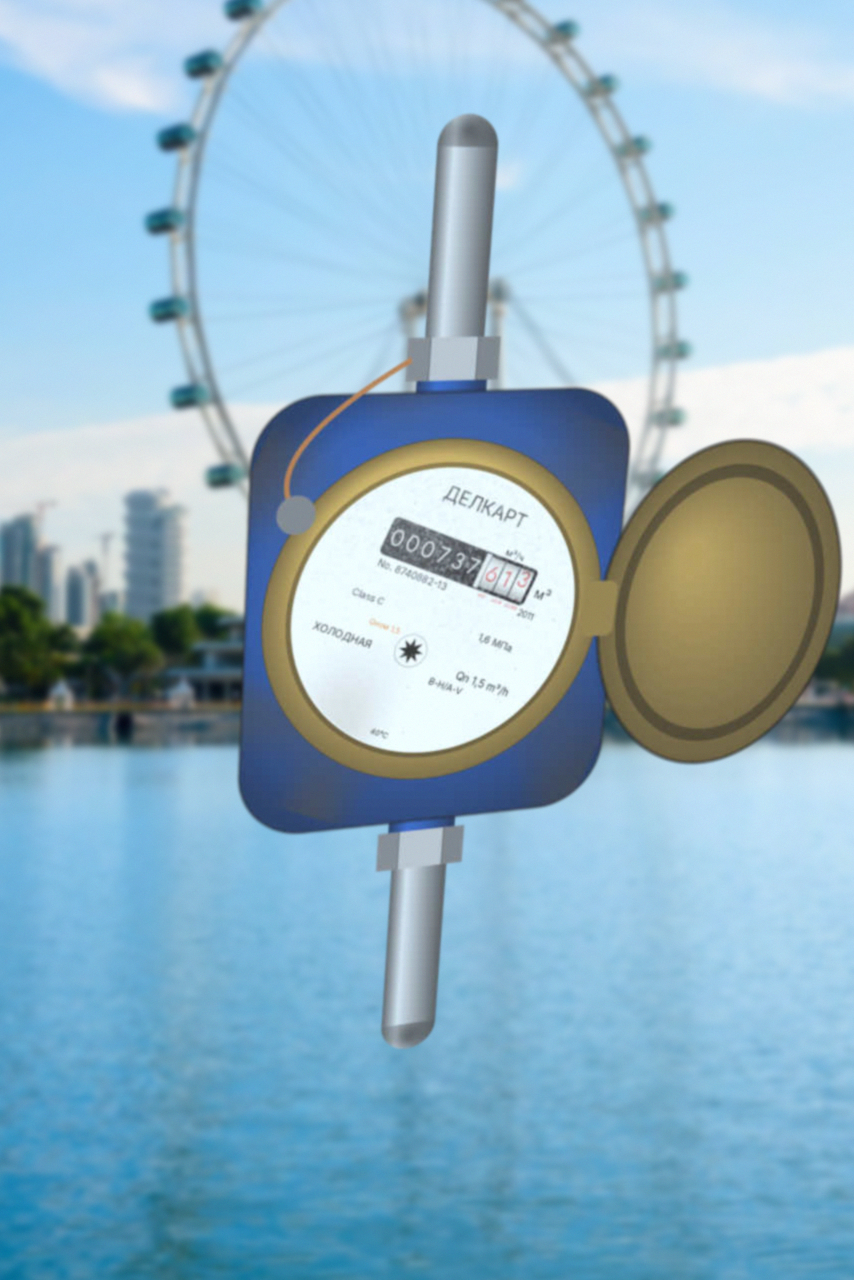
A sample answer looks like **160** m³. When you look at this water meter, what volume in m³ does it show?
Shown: **737.613** m³
